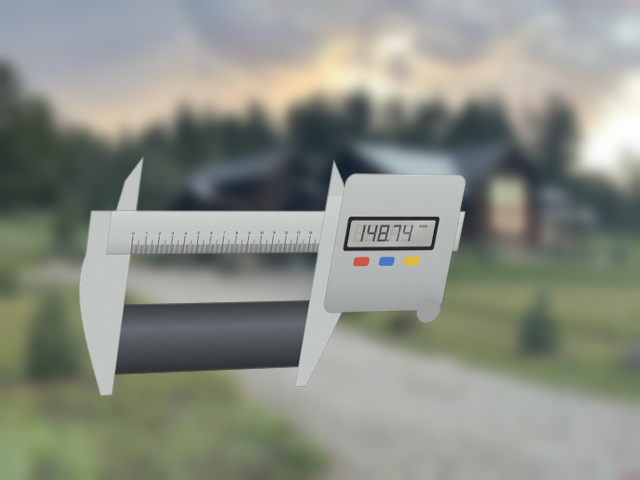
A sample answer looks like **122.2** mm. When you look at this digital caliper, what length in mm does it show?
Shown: **148.74** mm
